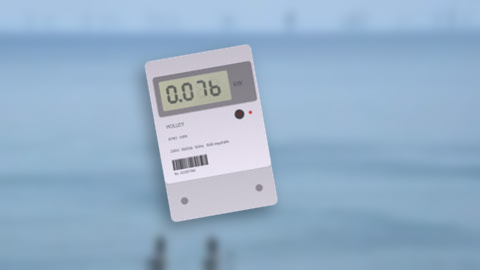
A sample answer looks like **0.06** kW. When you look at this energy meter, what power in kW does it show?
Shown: **0.076** kW
